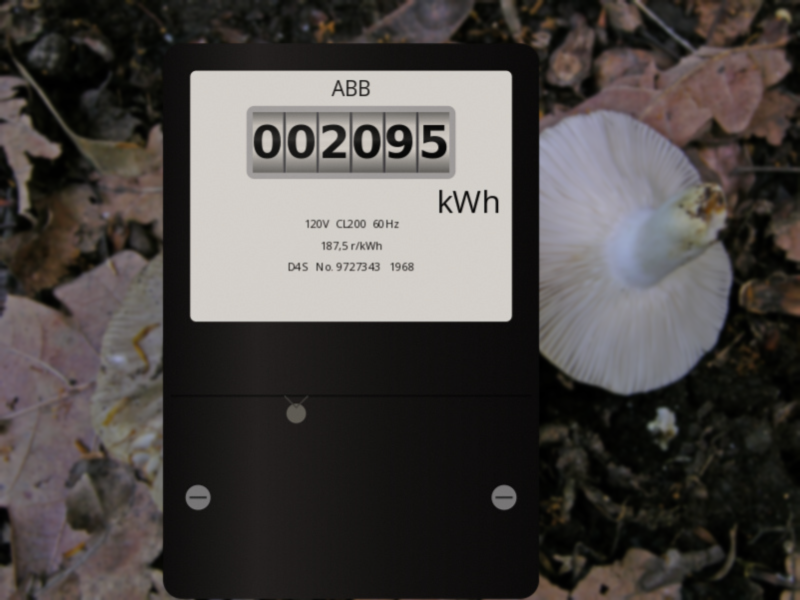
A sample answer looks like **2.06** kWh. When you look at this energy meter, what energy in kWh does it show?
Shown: **2095** kWh
